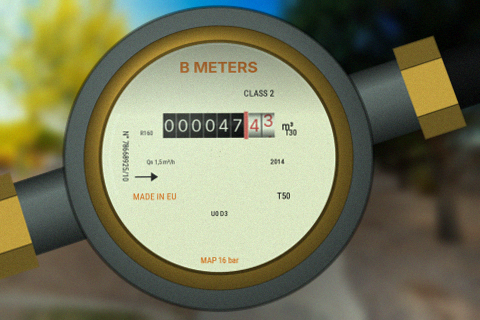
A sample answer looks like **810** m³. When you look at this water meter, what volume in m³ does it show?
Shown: **47.43** m³
